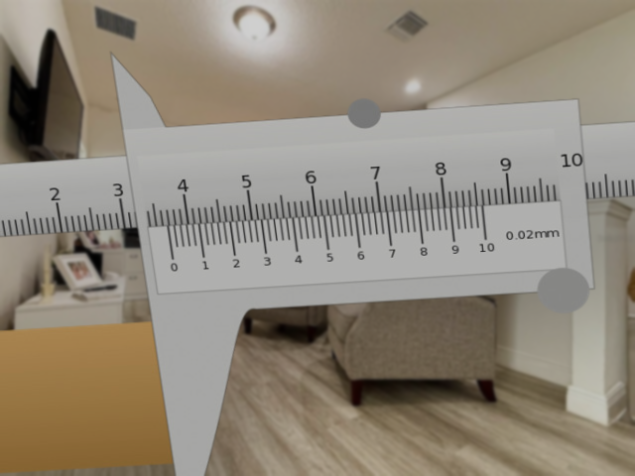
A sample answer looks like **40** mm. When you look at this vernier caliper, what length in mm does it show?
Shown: **36.8** mm
